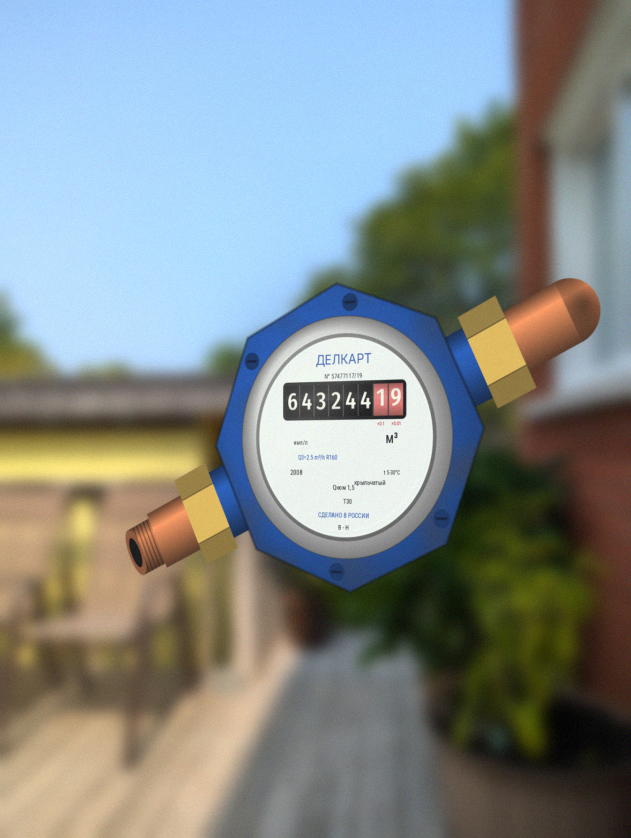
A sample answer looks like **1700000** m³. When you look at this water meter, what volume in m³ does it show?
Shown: **643244.19** m³
